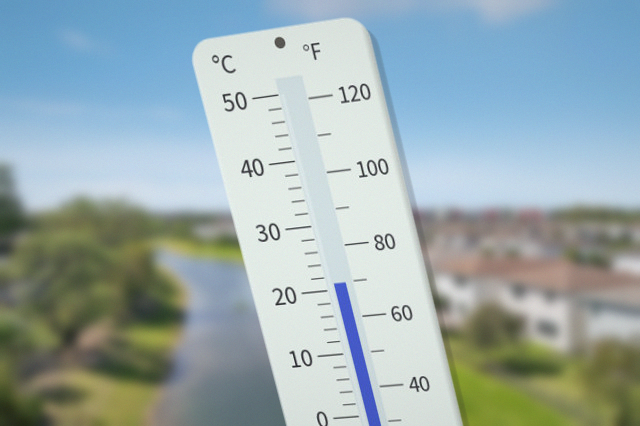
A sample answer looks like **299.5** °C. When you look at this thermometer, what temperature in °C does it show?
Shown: **21** °C
